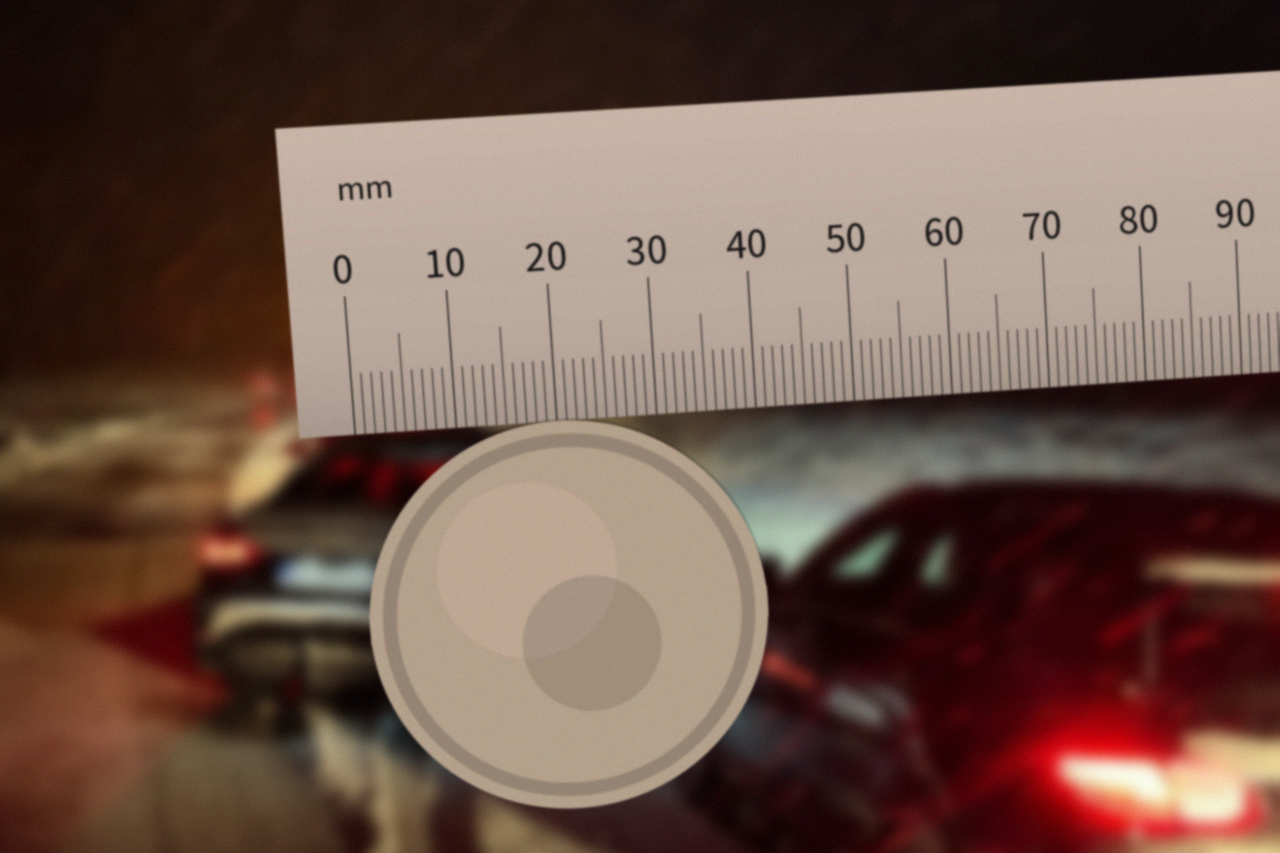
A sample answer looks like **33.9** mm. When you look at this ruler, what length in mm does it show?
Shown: **40** mm
